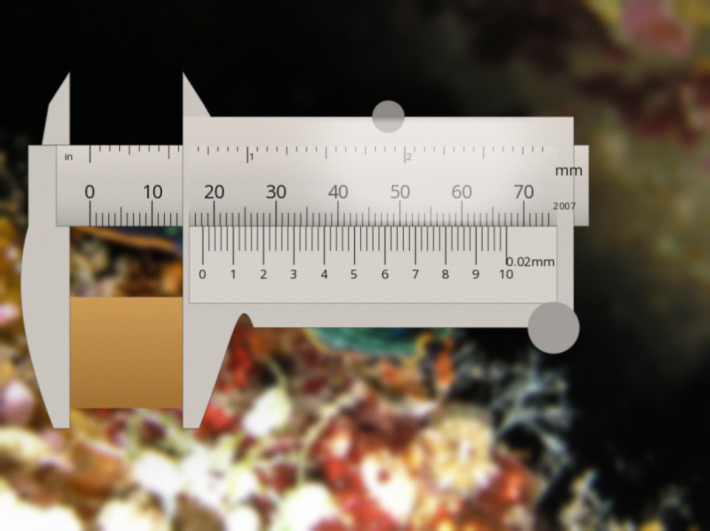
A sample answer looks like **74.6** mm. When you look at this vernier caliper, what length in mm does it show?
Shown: **18.2** mm
